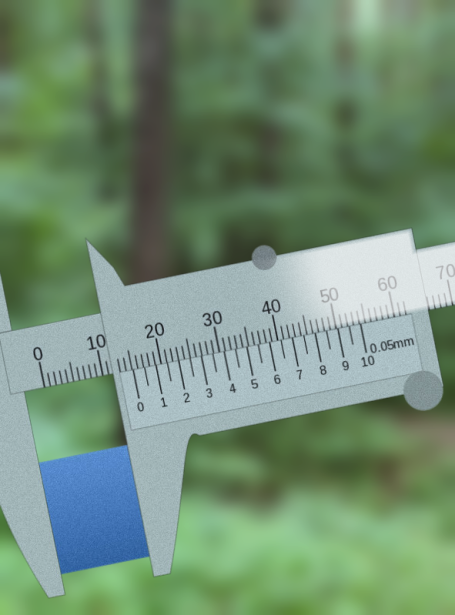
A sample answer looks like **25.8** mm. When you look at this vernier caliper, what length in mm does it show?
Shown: **15.2** mm
